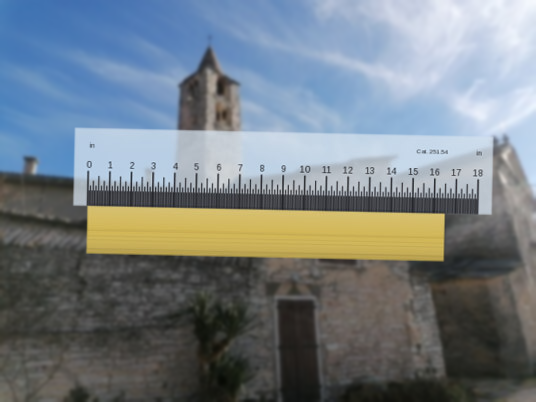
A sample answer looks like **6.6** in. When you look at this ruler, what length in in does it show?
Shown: **16.5** in
